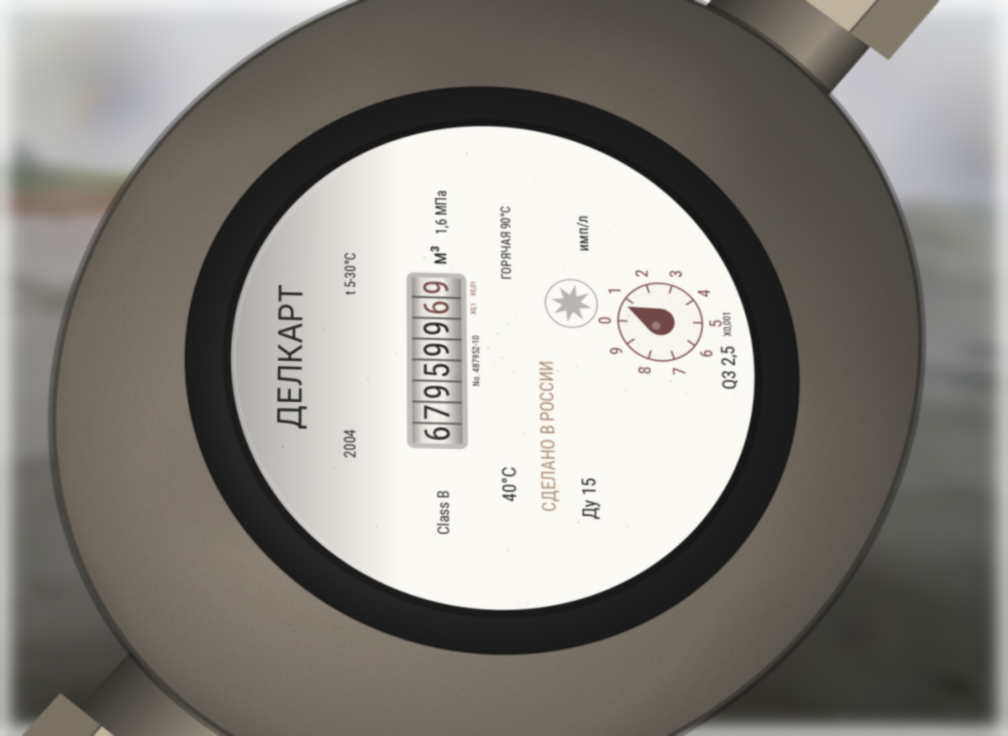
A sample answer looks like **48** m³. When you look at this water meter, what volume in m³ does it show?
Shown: **679599.690** m³
